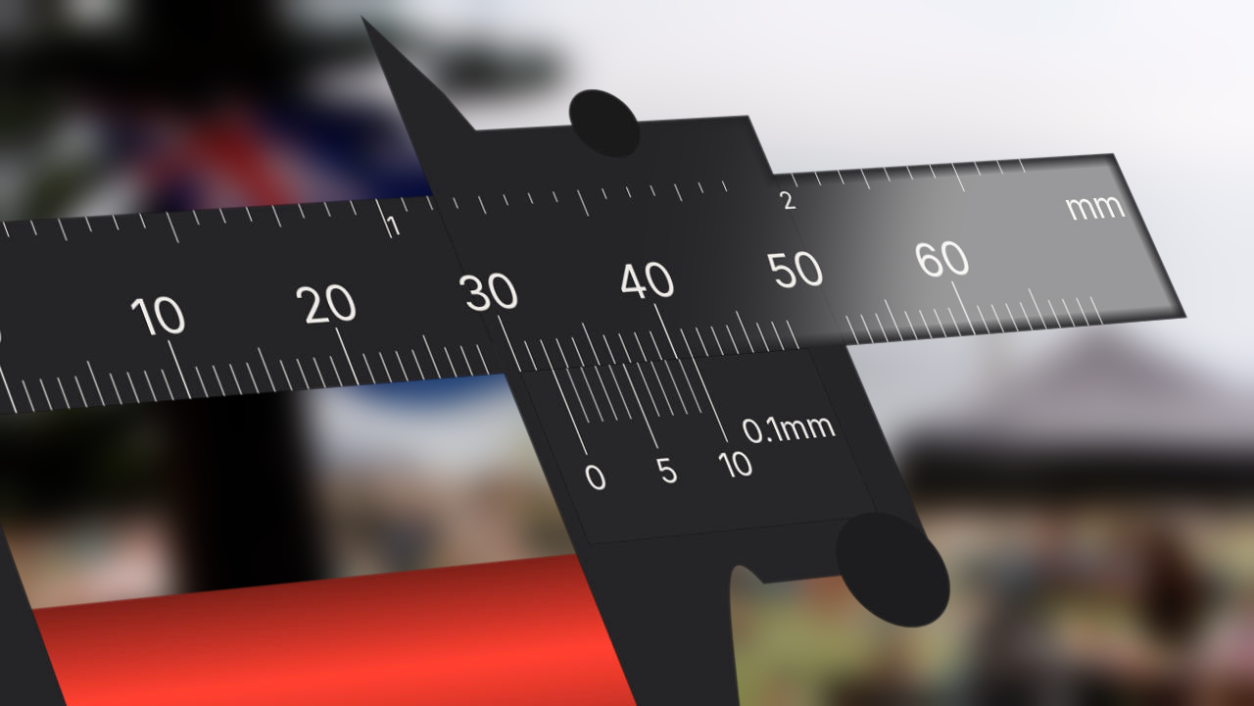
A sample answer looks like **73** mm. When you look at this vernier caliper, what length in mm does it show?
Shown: **32.0** mm
